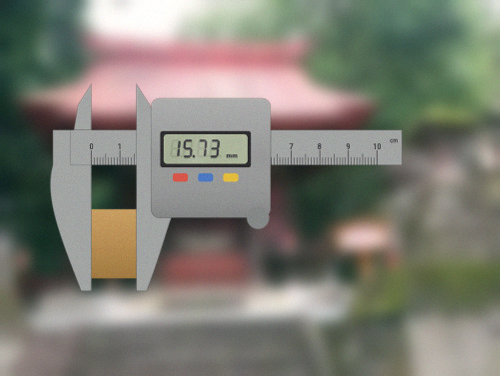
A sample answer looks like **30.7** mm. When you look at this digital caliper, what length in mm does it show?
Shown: **15.73** mm
